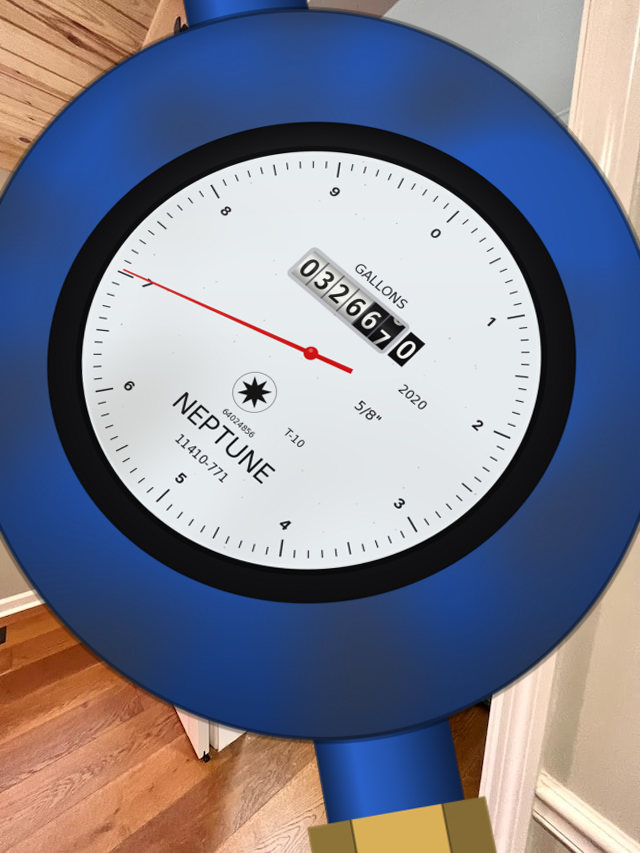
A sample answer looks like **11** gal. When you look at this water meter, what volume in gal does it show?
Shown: **326667.0** gal
